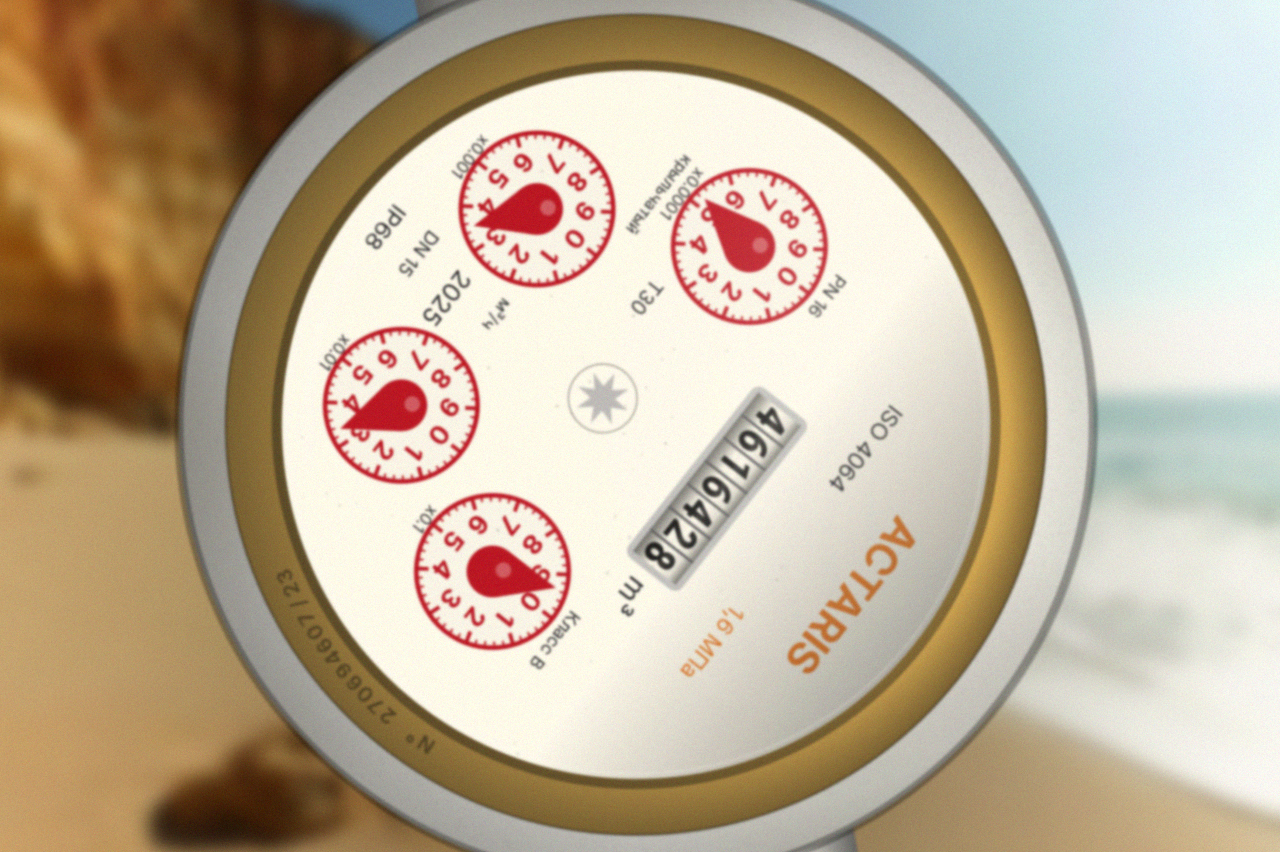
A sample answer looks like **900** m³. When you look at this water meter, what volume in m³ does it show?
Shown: **4616427.9335** m³
